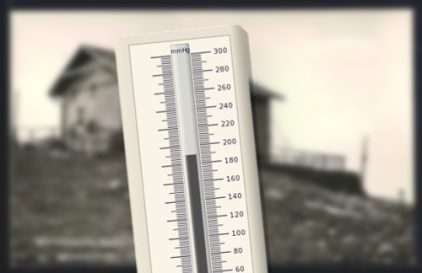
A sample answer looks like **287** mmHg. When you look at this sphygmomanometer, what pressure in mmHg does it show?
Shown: **190** mmHg
